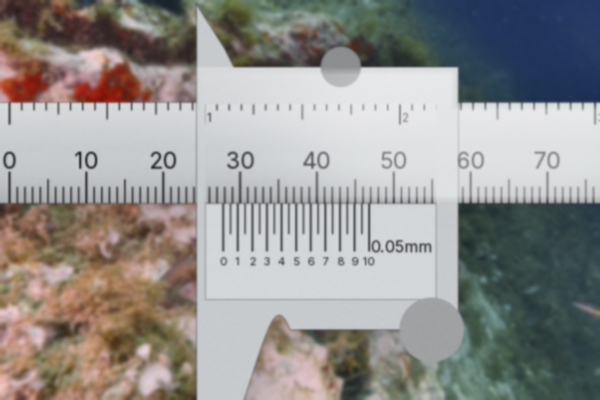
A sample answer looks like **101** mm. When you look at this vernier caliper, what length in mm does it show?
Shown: **27.8** mm
